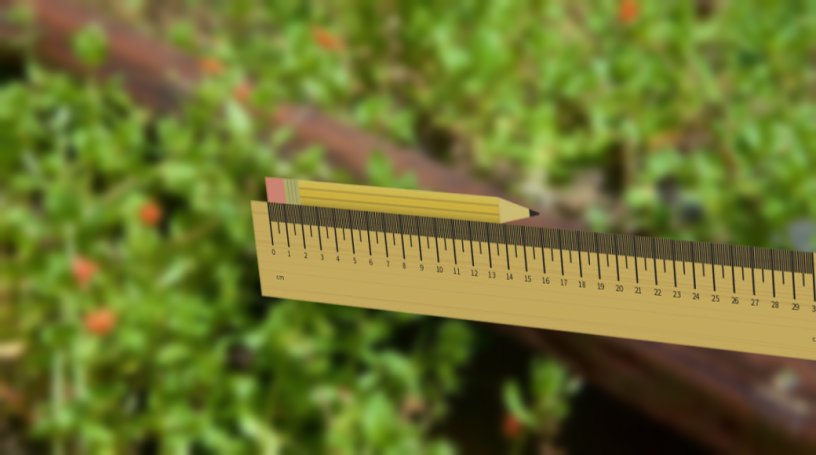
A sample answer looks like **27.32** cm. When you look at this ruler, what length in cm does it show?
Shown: **16** cm
